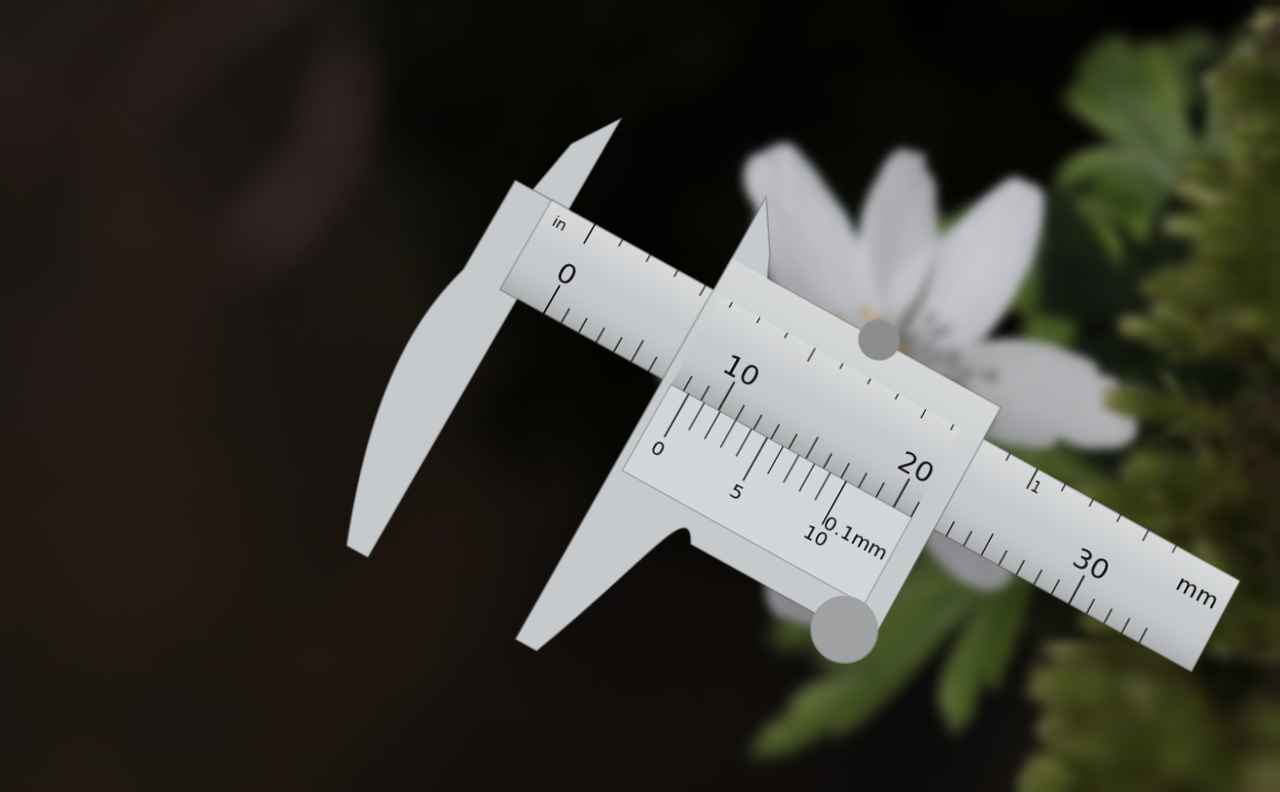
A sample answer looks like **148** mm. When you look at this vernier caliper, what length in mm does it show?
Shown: **8.3** mm
